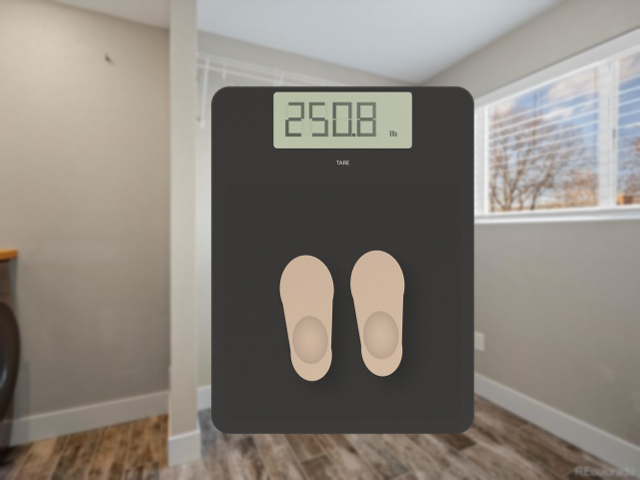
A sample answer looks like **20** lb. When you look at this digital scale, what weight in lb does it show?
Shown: **250.8** lb
